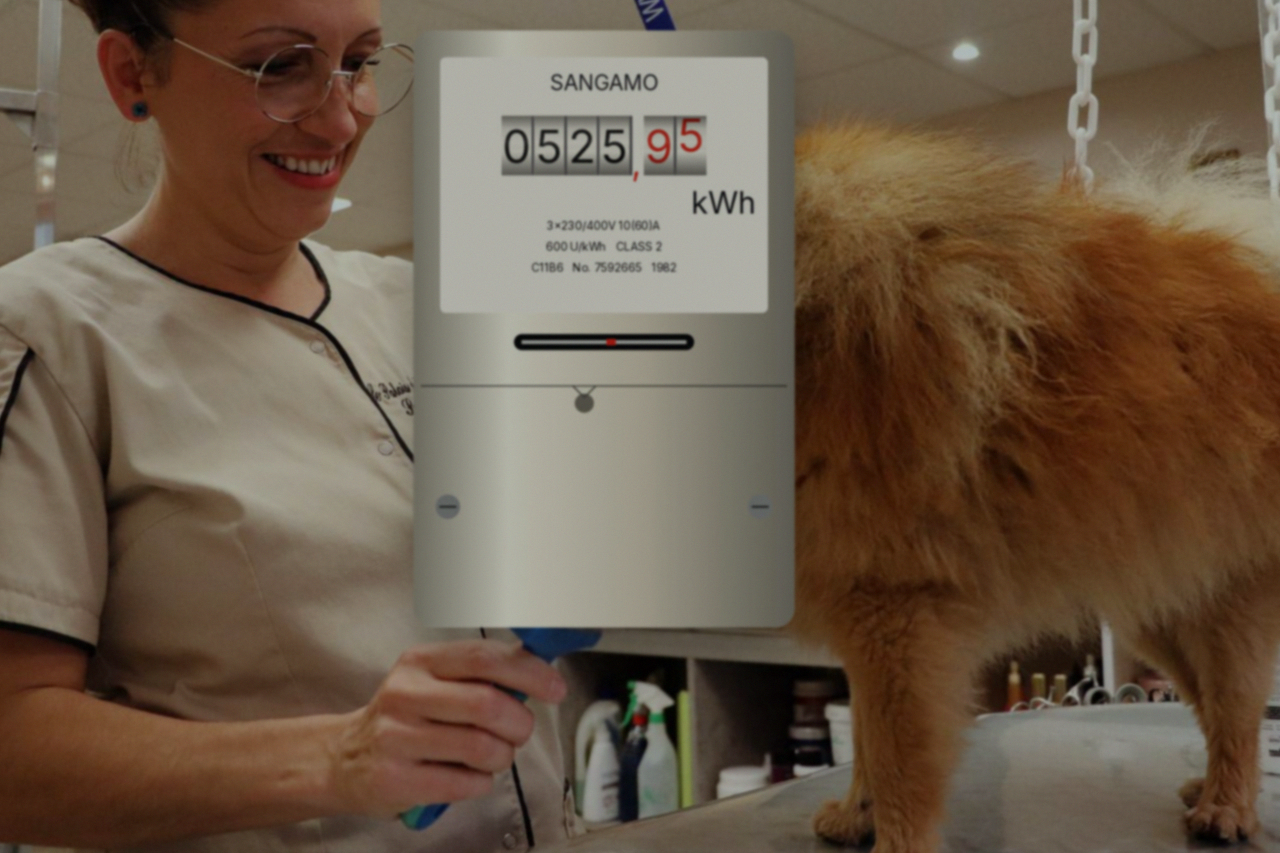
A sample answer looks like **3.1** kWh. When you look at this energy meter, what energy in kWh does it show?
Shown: **525.95** kWh
